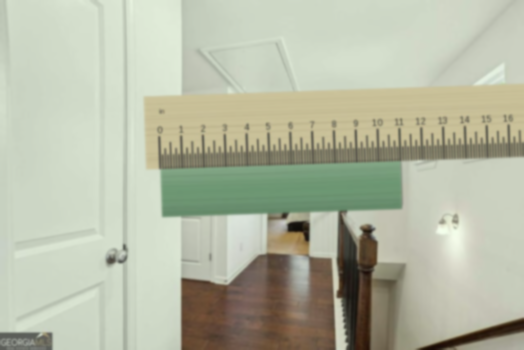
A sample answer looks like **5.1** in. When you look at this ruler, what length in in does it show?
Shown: **11** in
